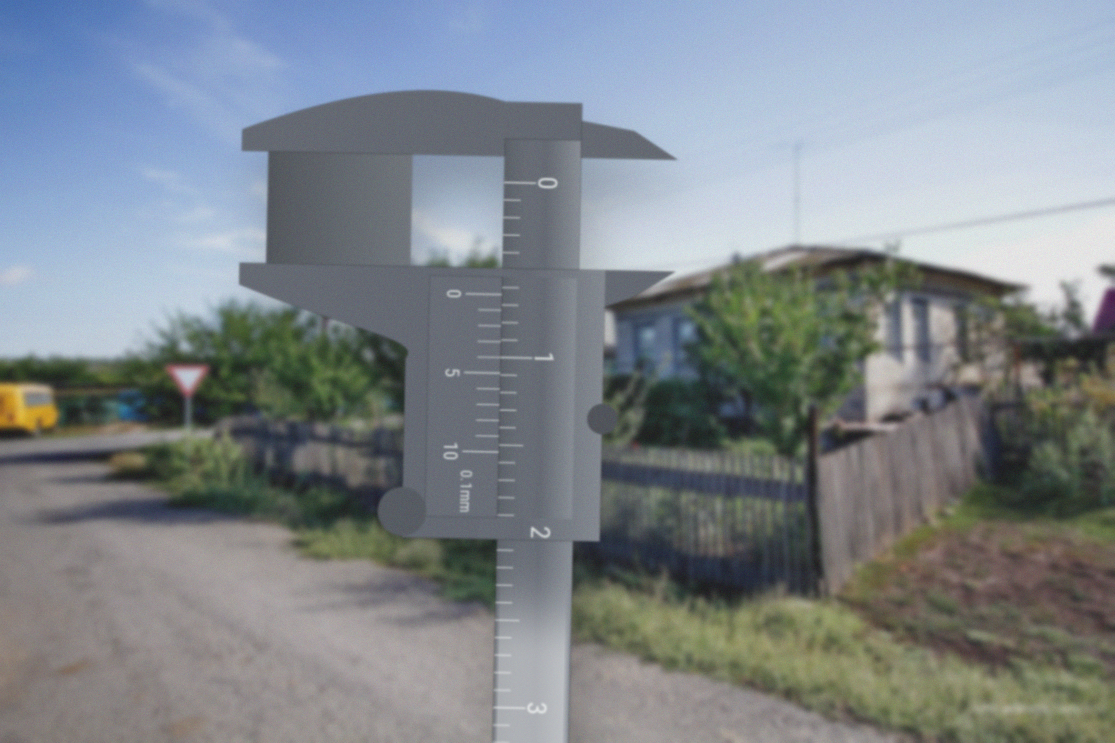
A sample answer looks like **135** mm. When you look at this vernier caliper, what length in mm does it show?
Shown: **6.4** mm
